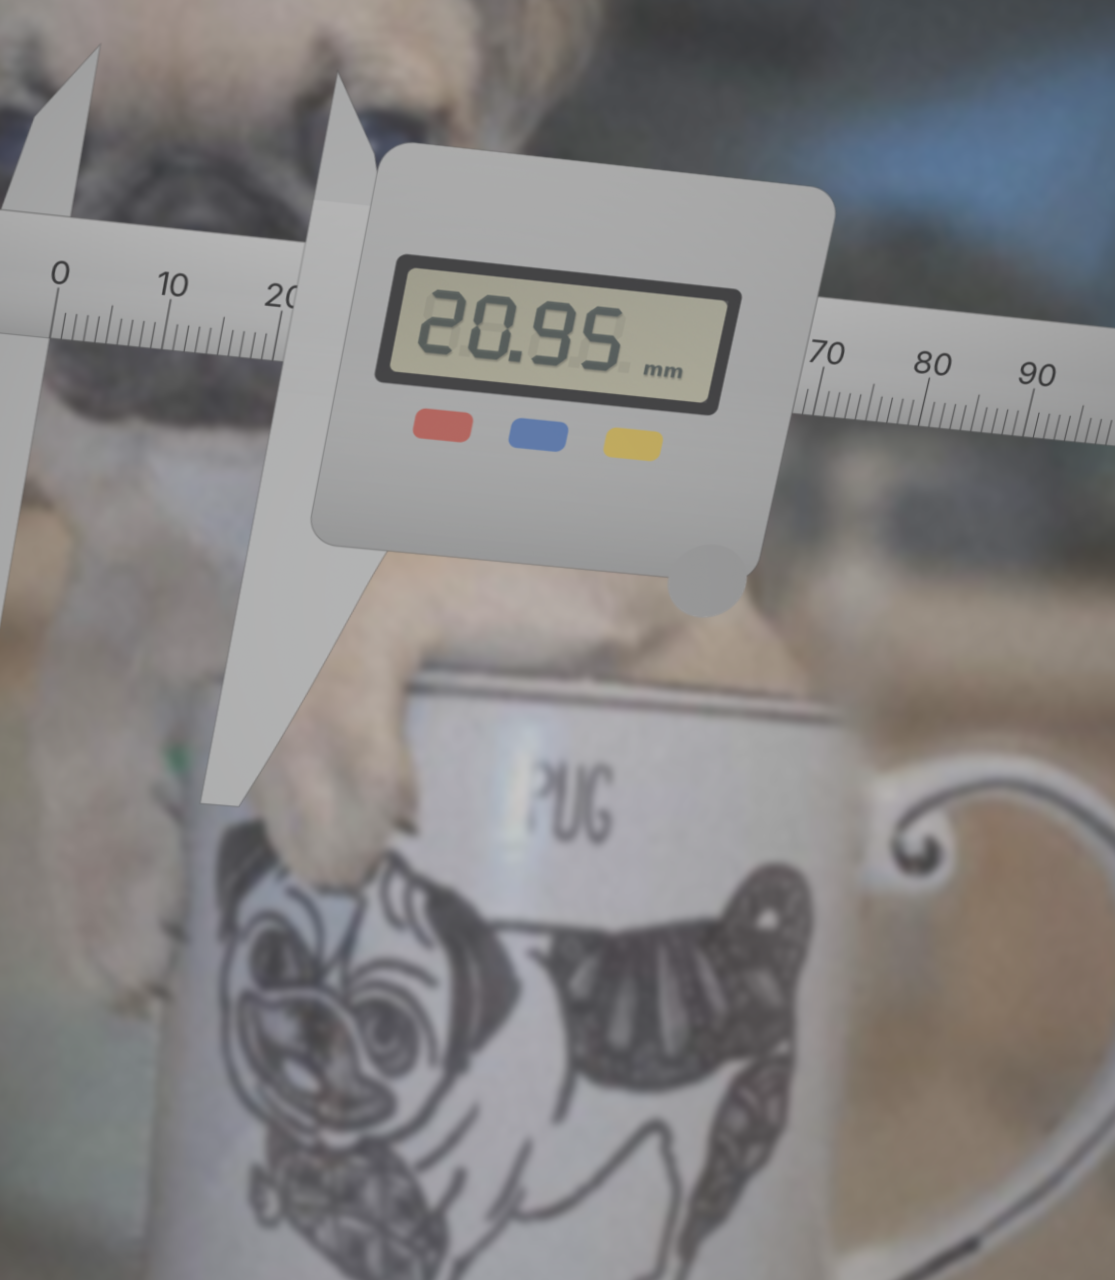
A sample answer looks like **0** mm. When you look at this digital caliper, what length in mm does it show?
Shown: **20.95** mm
